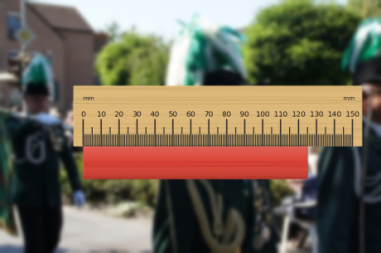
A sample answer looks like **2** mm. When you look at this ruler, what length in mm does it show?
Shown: **125** mm
